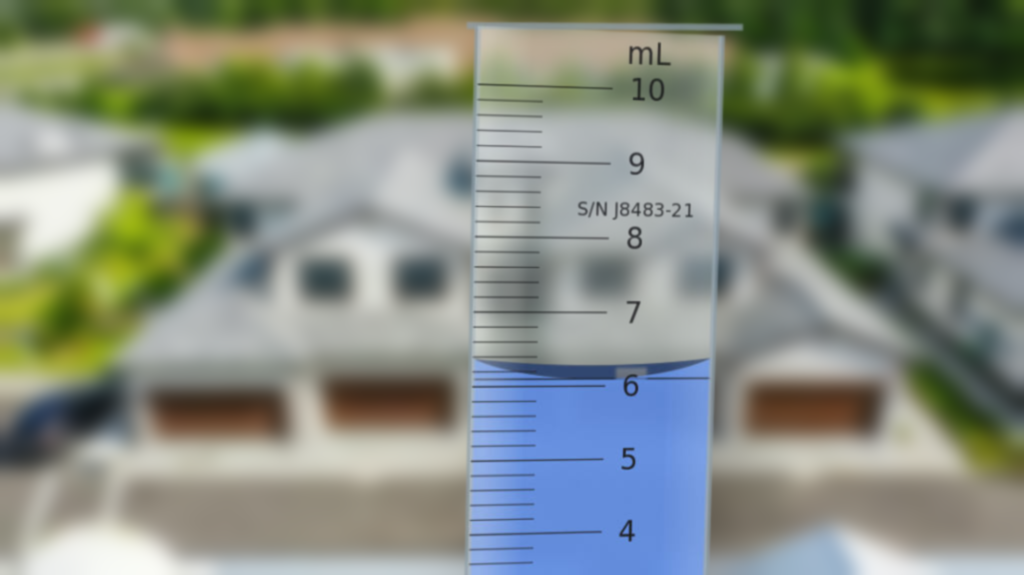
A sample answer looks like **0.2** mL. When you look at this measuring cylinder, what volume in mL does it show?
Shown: **6.1** mL
